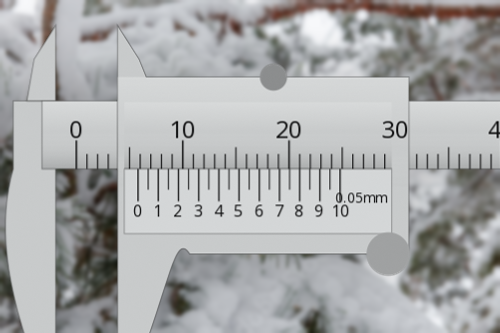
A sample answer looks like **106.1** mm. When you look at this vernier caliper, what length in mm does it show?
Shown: **5.8** mm
